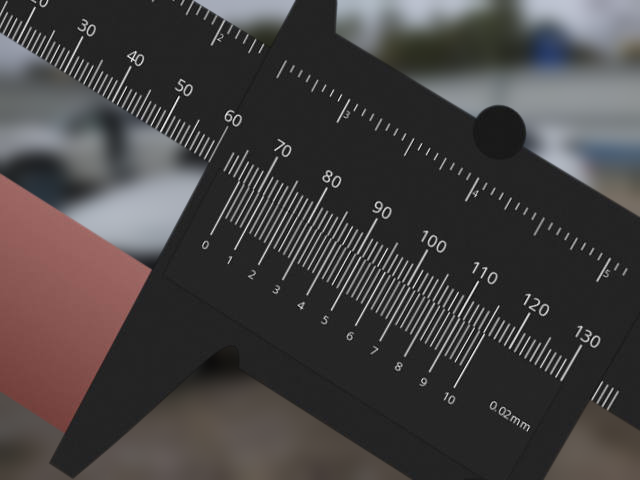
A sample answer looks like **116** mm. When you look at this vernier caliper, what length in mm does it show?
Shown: **66.2** mm
